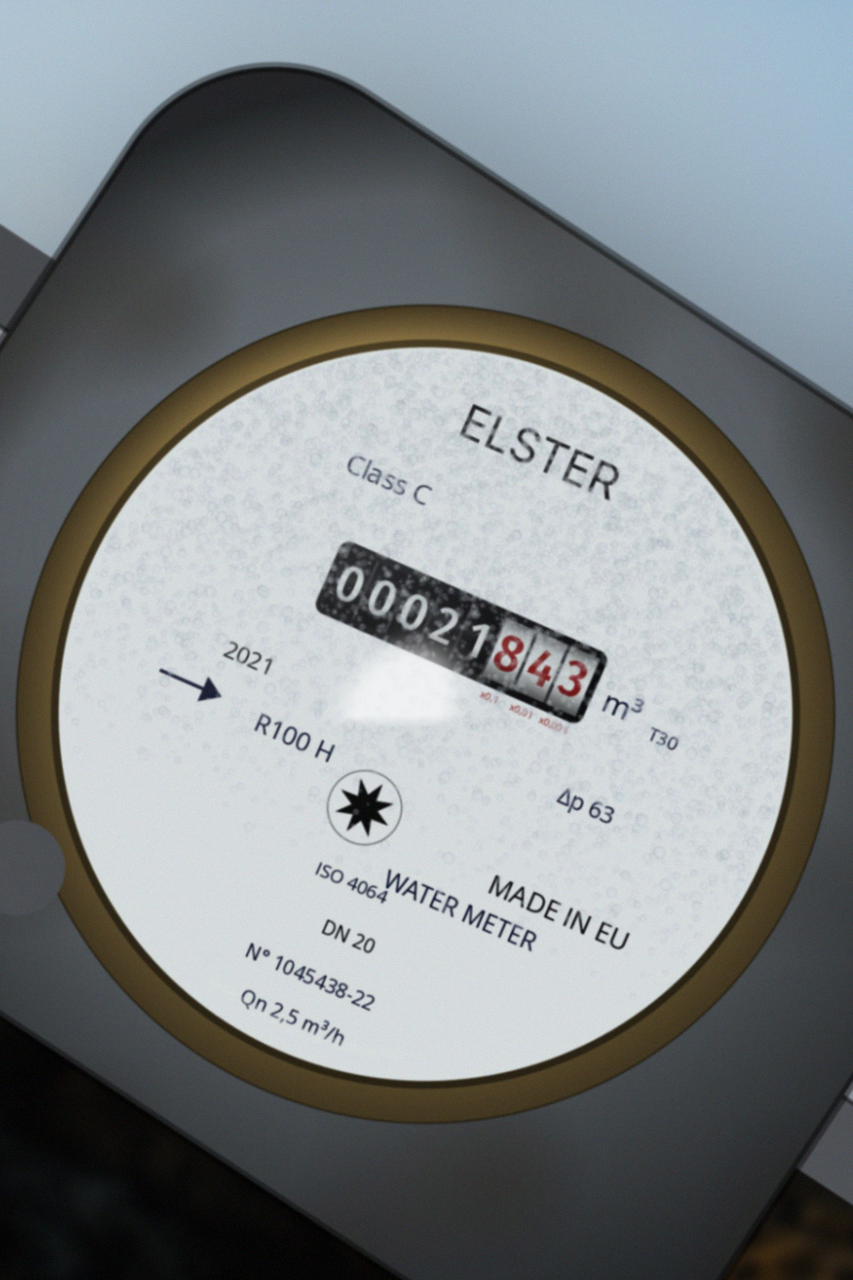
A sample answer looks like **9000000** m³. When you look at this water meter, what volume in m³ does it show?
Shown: **21.843** m³
